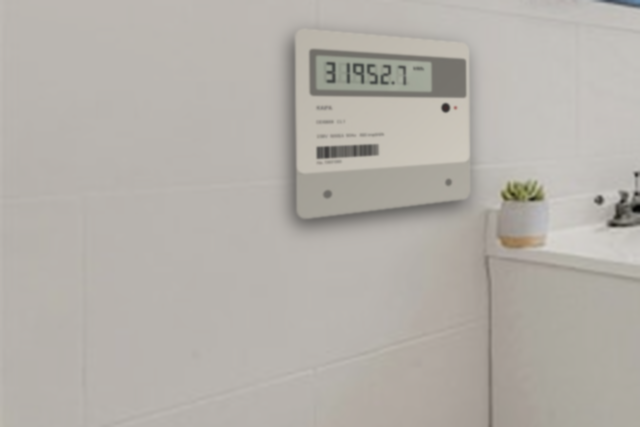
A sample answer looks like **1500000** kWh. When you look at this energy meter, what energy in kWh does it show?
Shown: **31952.7** kWh
